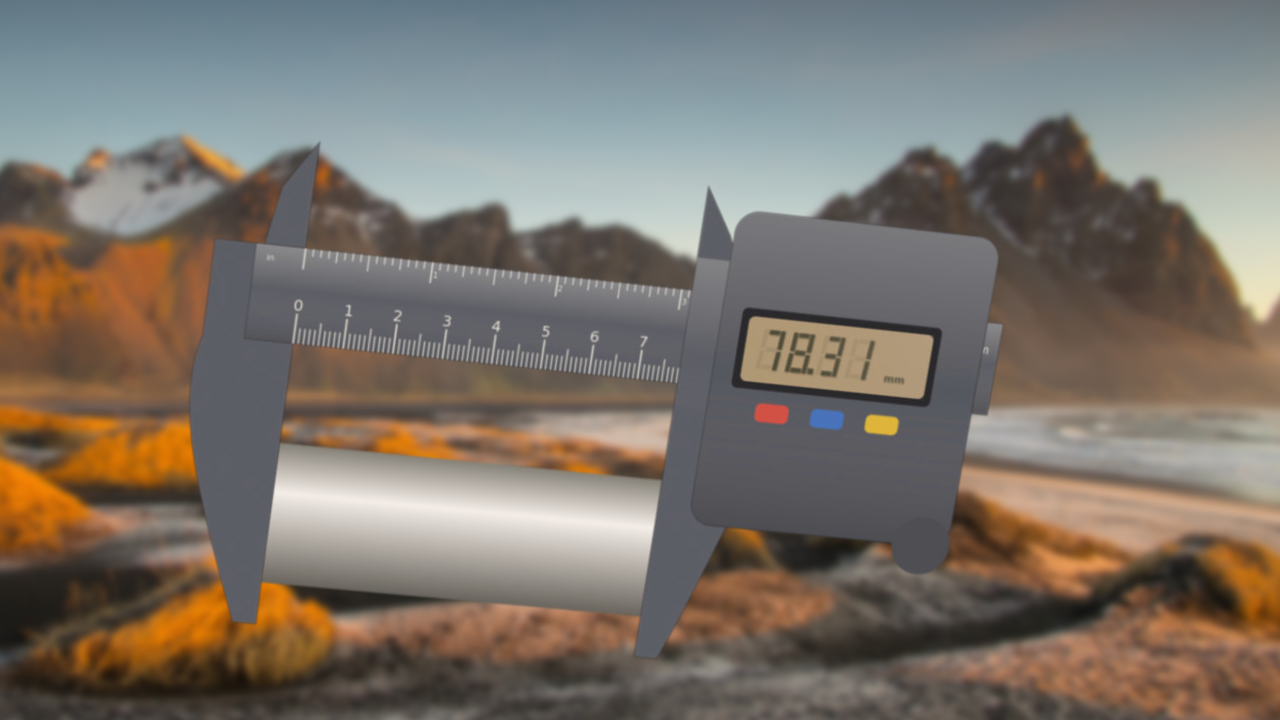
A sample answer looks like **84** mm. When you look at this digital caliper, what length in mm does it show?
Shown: **78.31** mm
